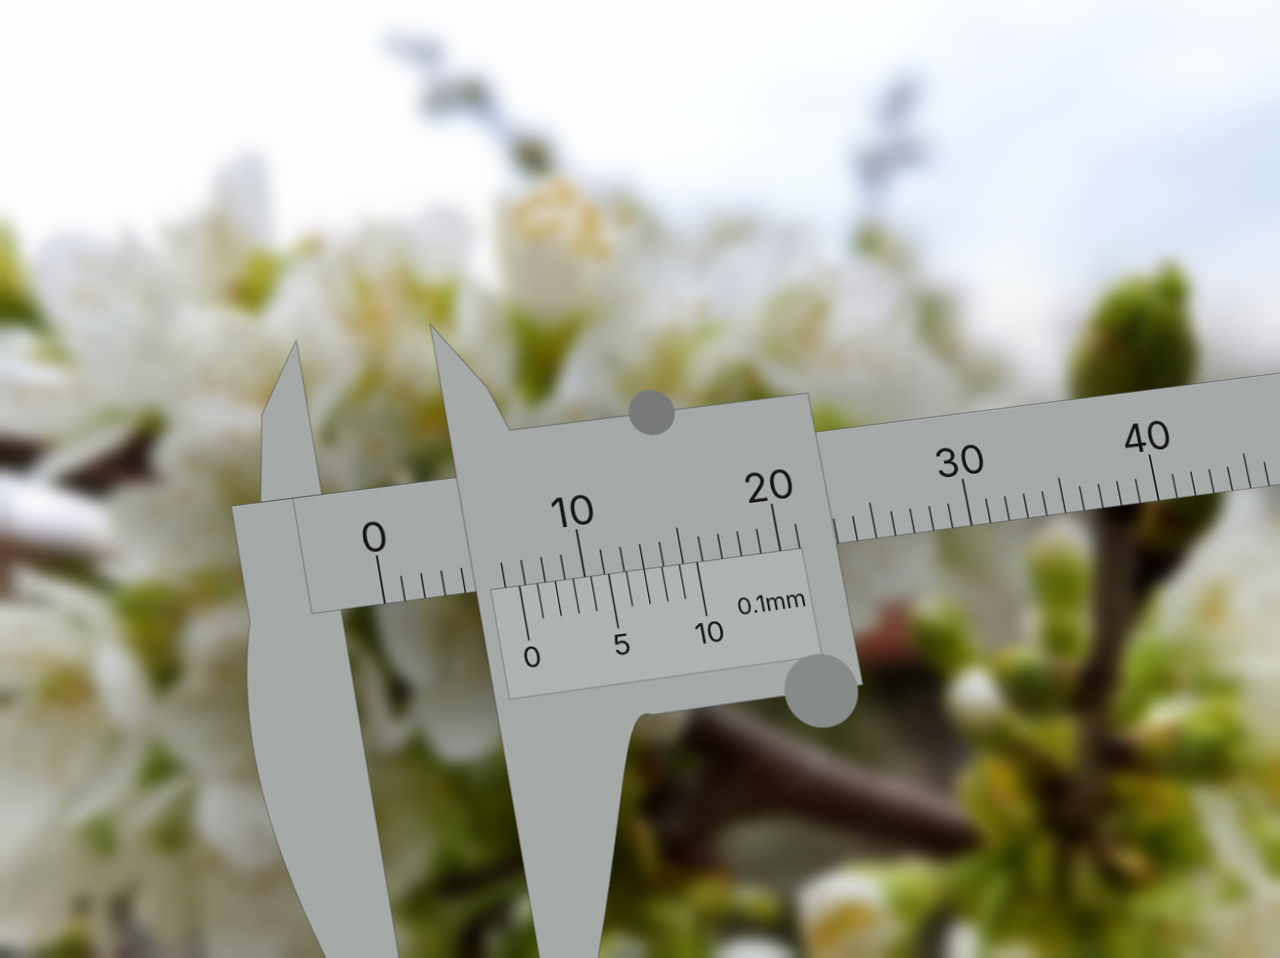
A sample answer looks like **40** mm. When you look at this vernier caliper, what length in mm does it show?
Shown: **6.7** mm
